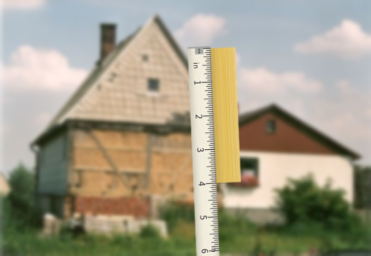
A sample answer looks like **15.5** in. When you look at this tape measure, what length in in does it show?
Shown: **4** in
